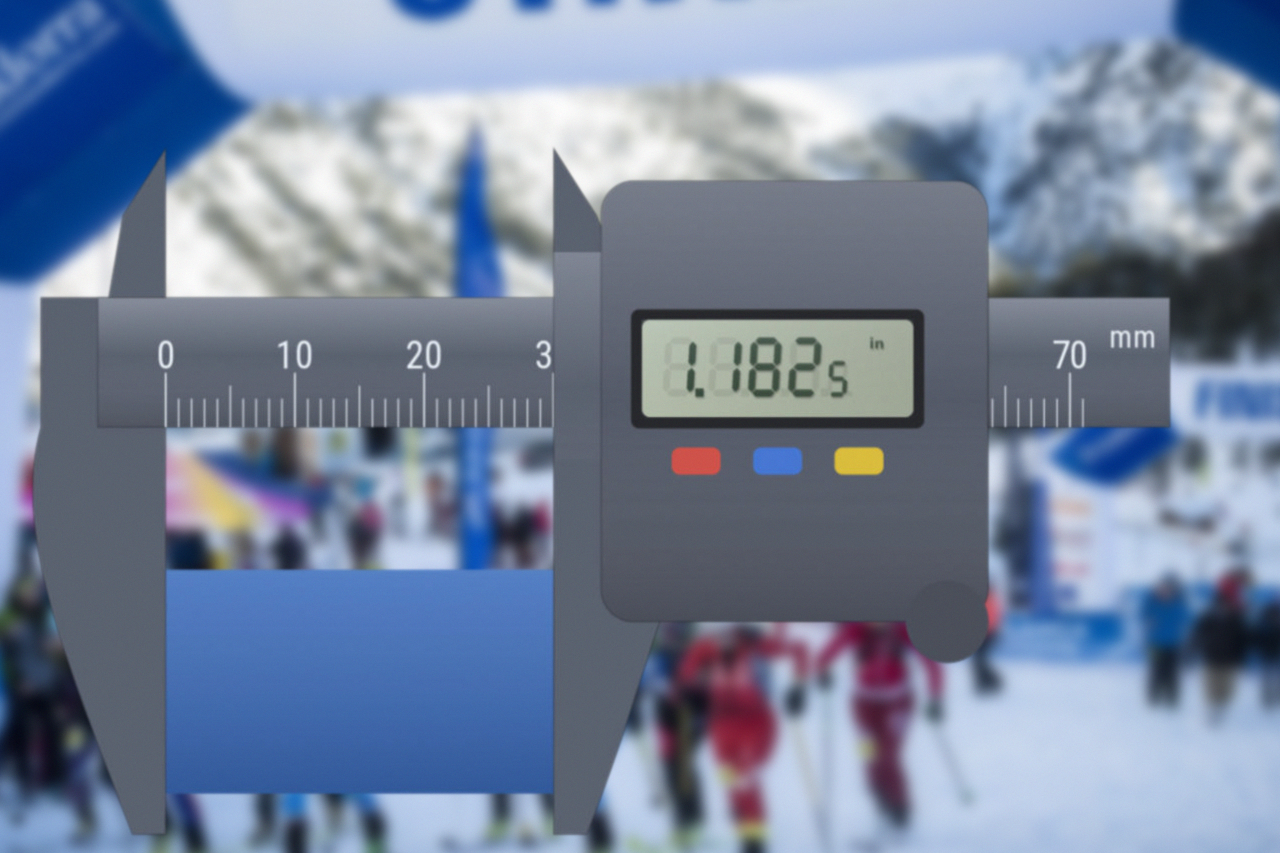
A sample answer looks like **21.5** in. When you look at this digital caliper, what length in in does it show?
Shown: **1.1825** in
